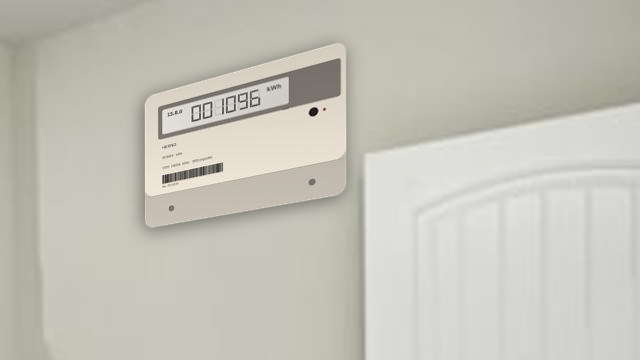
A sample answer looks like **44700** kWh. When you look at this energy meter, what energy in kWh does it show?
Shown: **1096** kWh
